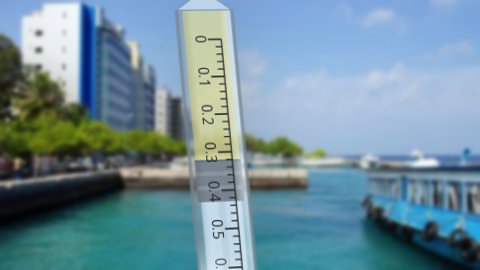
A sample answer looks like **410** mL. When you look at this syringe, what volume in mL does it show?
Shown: **0.32** mL
